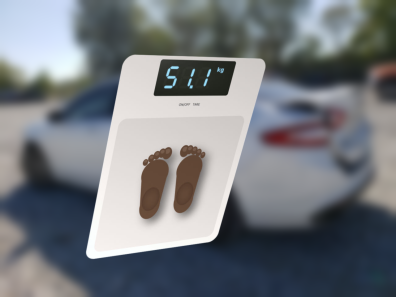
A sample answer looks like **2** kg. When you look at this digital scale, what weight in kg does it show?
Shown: **51.1** kg
